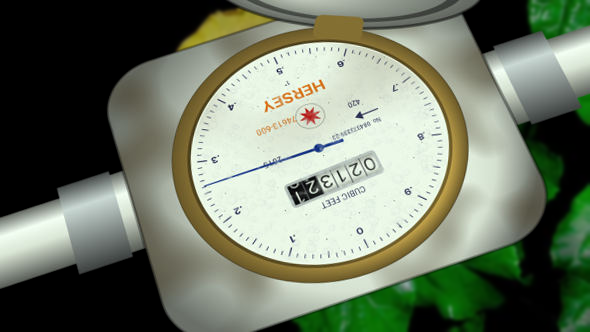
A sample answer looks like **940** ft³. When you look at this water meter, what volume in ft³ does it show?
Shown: **21321.26** ft³
